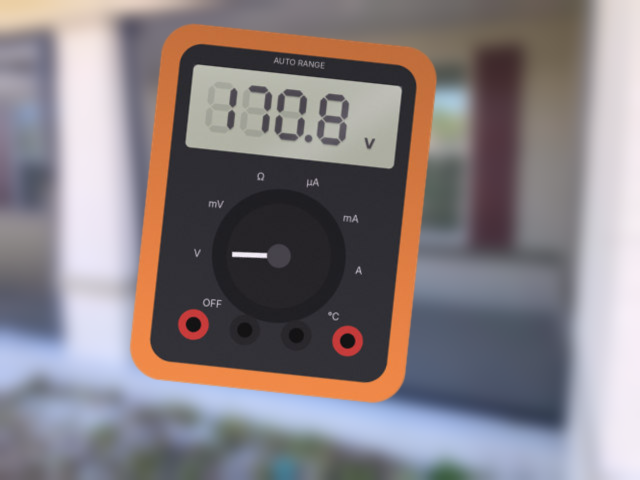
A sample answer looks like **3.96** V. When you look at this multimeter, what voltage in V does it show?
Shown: **170.8** V
